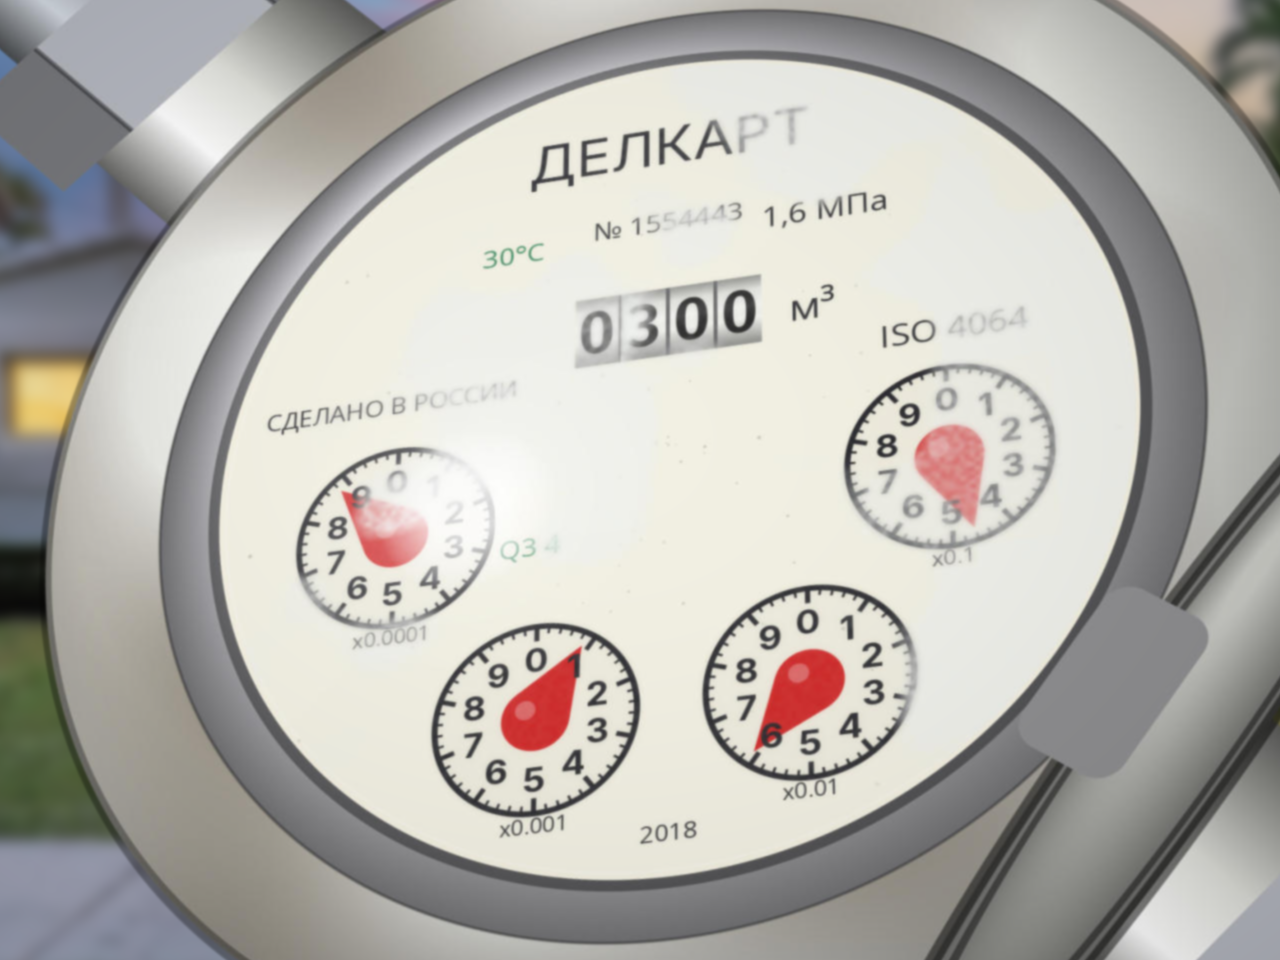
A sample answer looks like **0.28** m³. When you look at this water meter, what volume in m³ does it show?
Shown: **300.4608** m³
